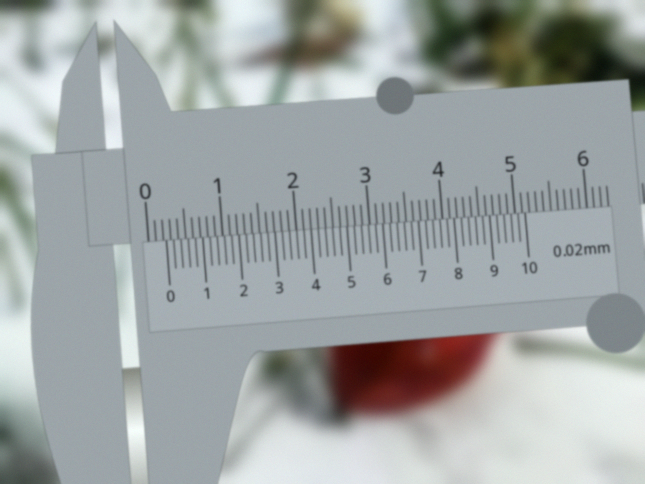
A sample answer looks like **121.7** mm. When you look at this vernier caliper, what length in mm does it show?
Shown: **2.4** mm
